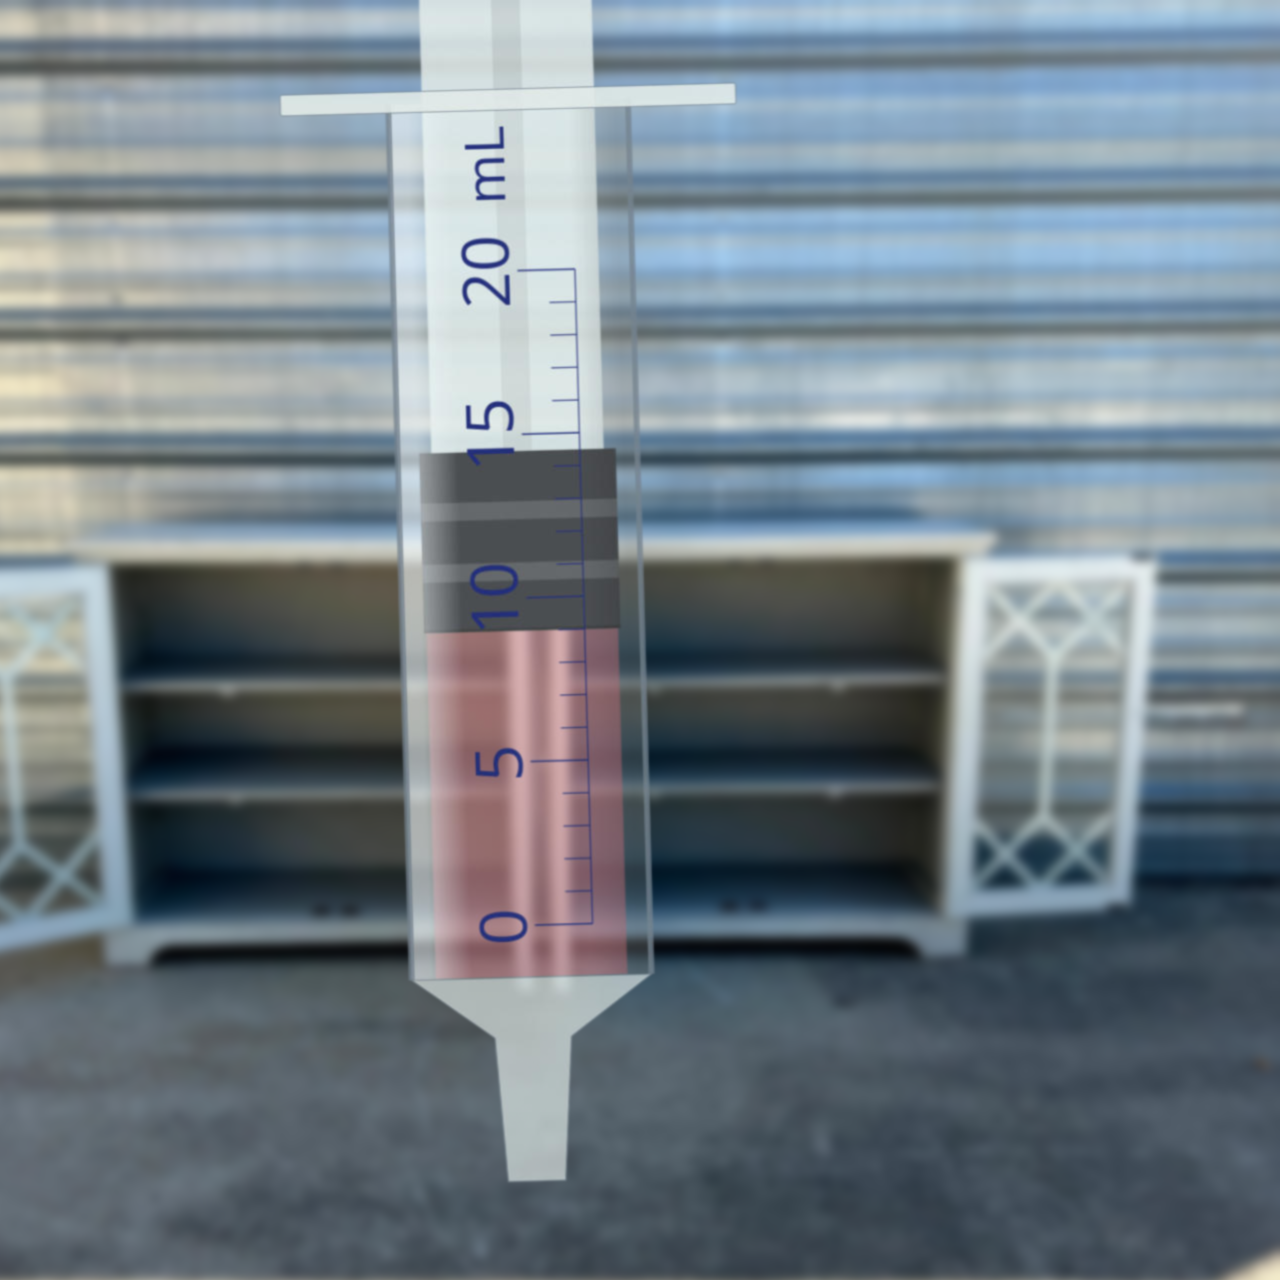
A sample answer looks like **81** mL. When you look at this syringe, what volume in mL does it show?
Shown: **9** mL
